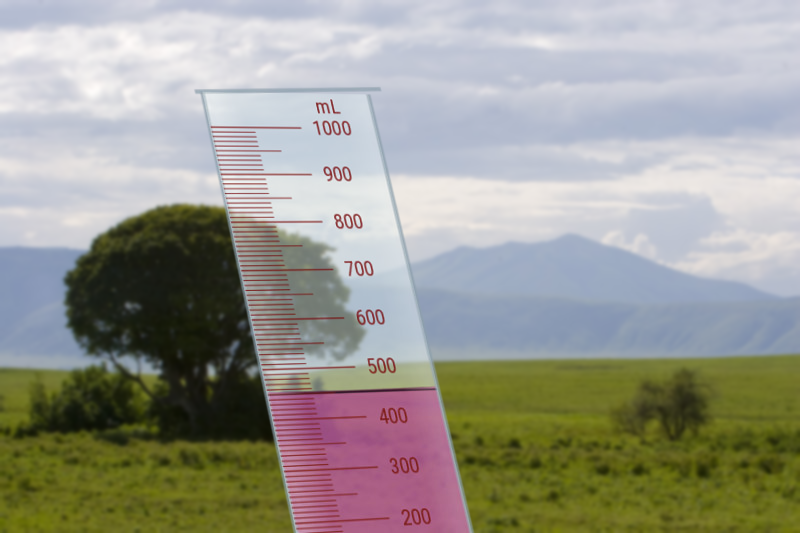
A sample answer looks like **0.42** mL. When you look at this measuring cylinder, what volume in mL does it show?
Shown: **450** mL
